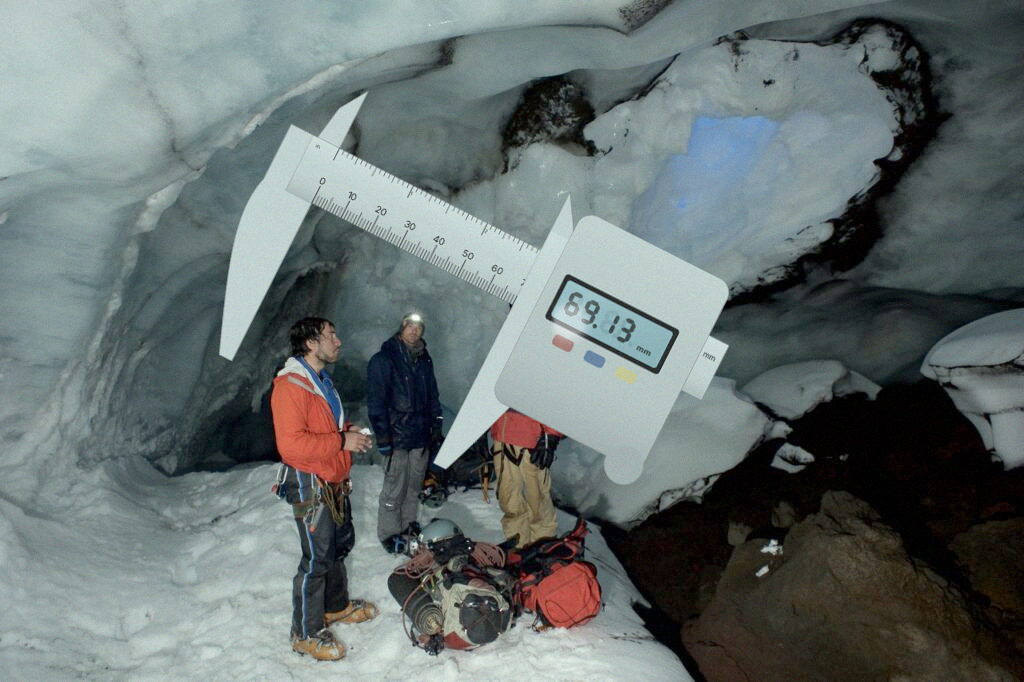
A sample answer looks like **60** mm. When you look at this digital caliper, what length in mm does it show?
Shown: **69.13** mm
